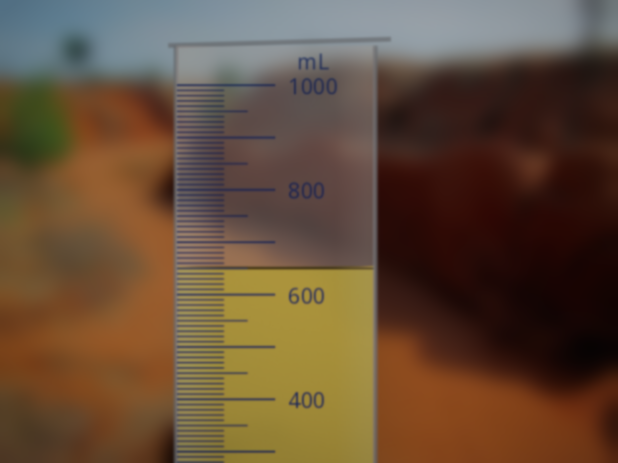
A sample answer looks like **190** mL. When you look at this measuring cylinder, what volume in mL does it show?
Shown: **650** mL
